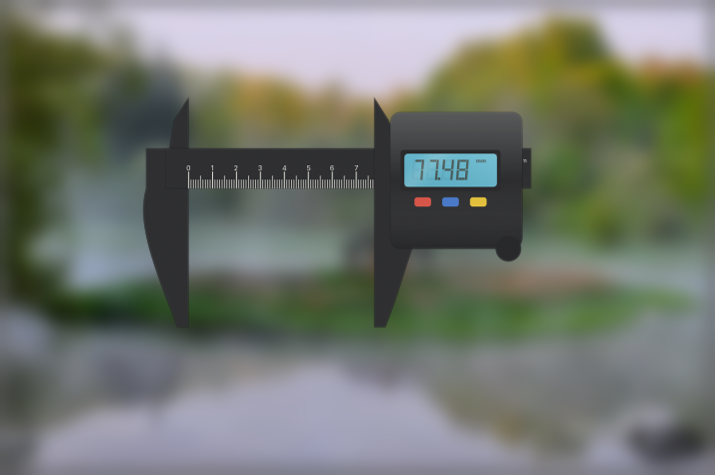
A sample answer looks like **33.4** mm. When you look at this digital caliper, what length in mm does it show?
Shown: **77.48** mm
